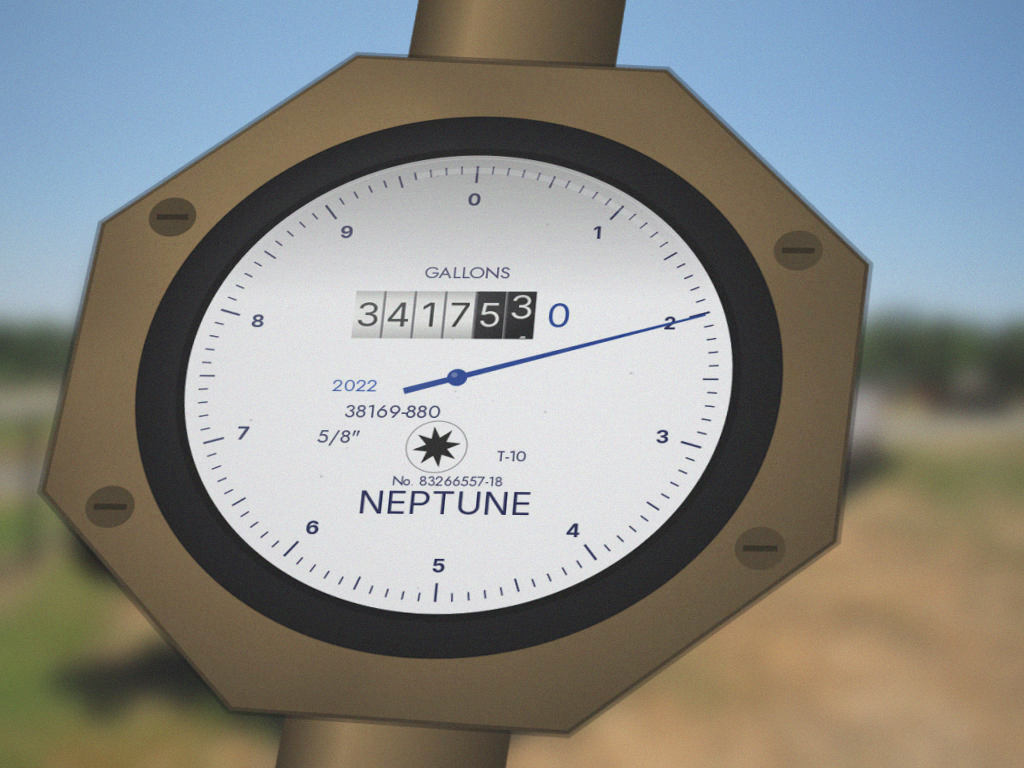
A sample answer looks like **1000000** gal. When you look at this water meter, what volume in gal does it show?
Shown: **3417532.0** gal
